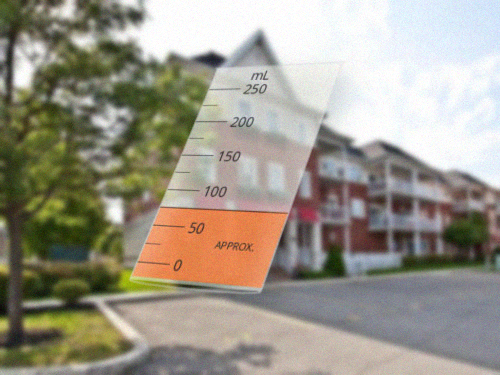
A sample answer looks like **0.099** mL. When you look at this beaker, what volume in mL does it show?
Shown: **75** mL
